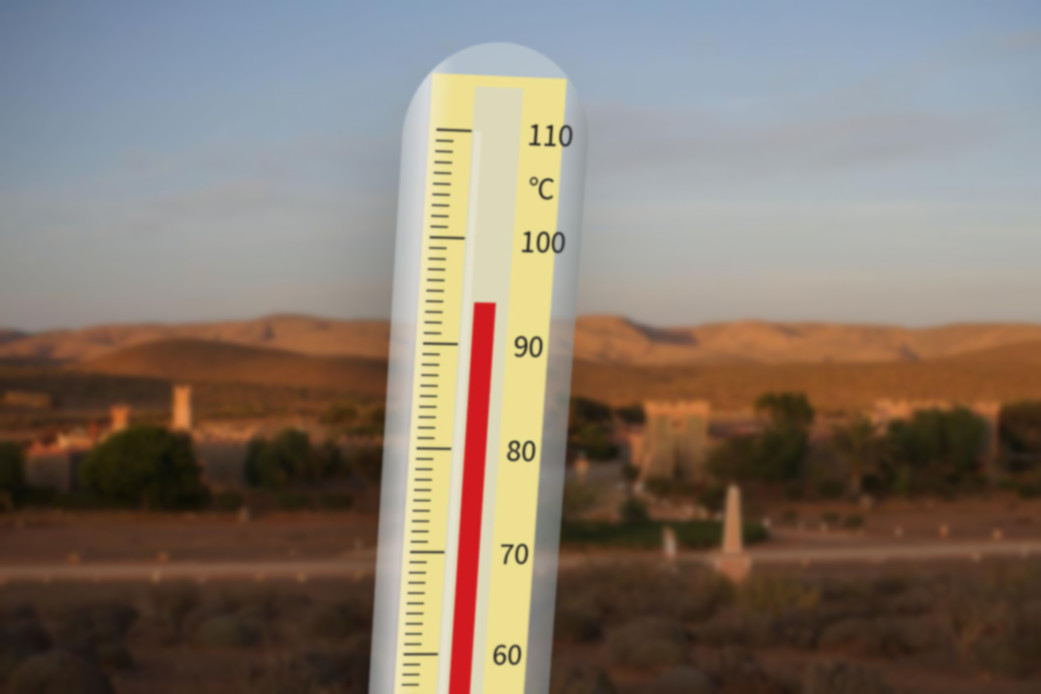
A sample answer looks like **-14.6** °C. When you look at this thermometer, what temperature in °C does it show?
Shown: **94** °C
